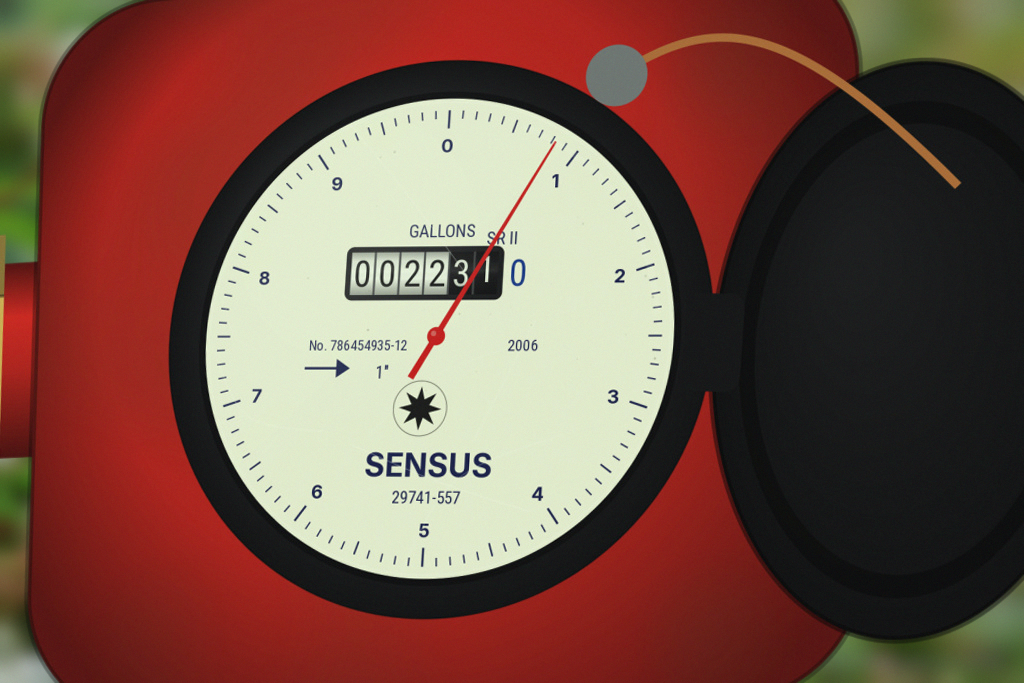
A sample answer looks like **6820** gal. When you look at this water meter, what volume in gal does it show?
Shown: **22310.8** gal
